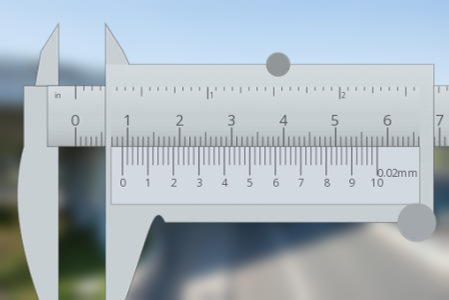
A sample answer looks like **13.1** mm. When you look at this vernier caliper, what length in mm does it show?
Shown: **9.0** mm
